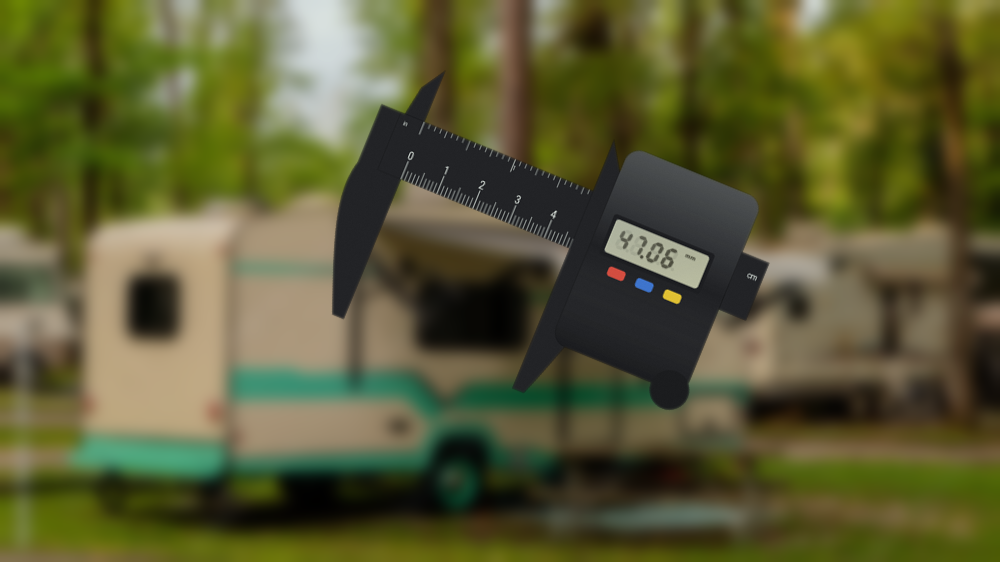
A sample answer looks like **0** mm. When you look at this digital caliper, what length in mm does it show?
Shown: **47.06** mm
